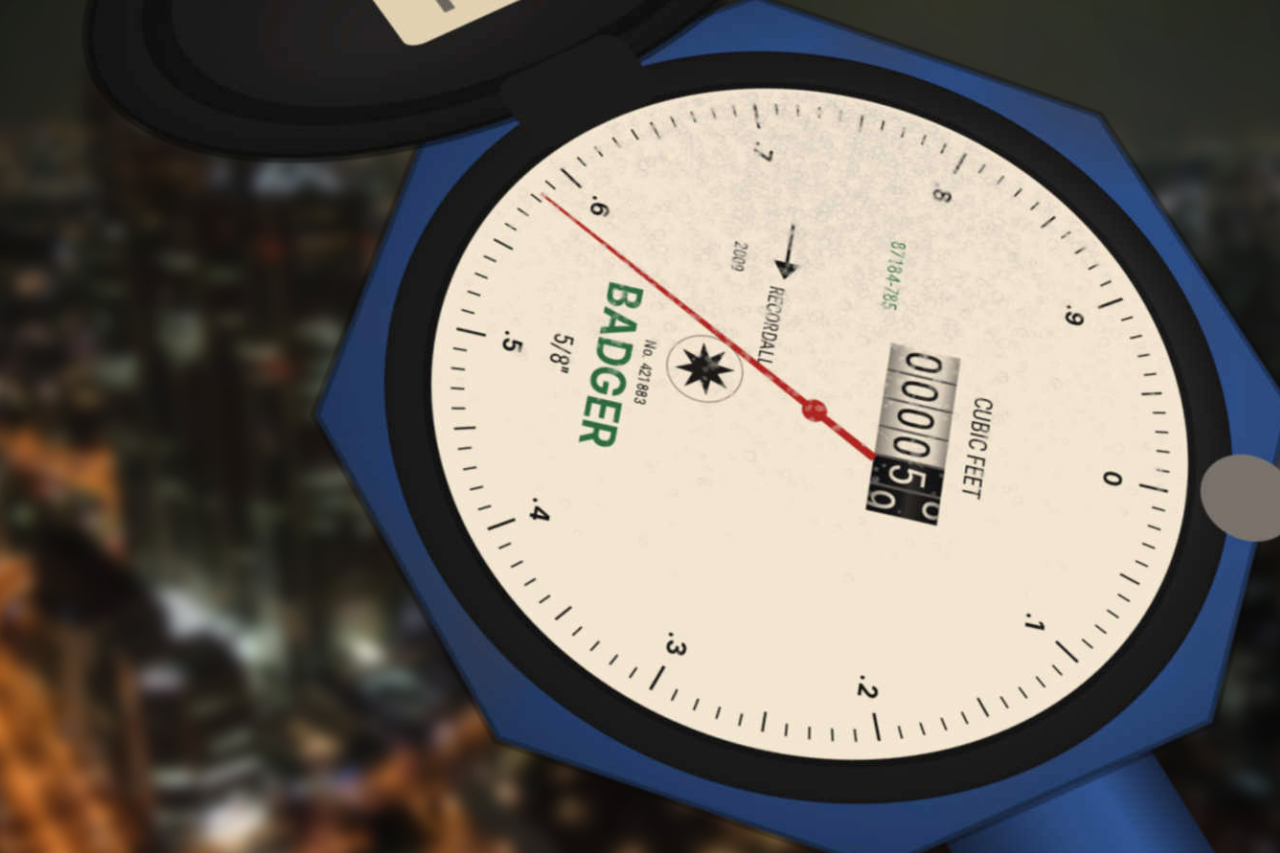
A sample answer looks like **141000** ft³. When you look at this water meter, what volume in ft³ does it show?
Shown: **58.58** ft³
